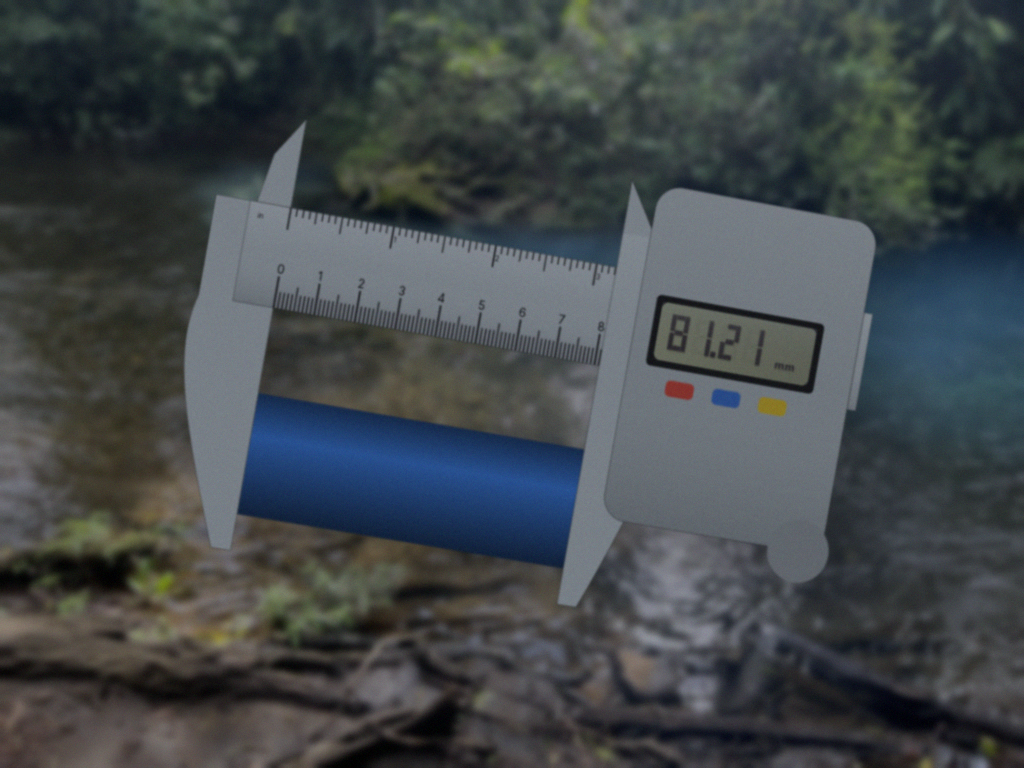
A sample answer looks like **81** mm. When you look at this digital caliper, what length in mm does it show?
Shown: **81.21** mm
